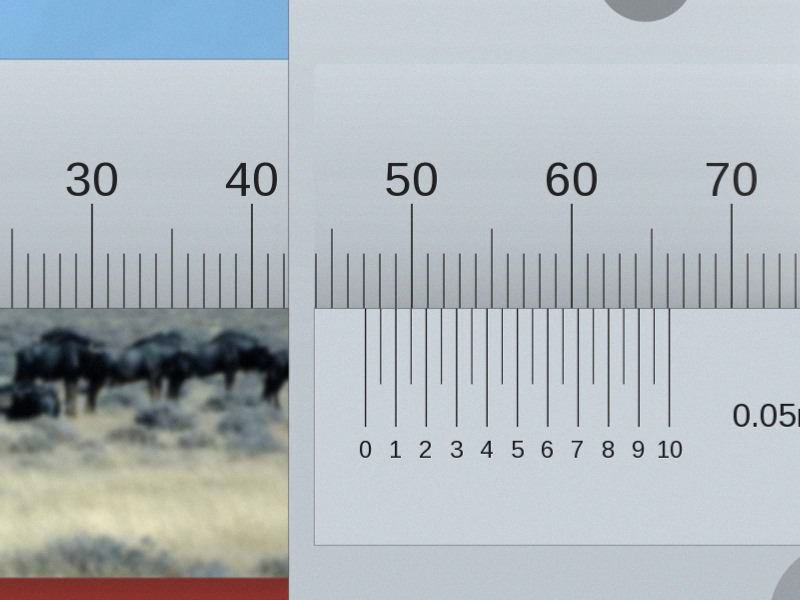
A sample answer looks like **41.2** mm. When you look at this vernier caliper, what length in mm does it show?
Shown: **47.1** mm
